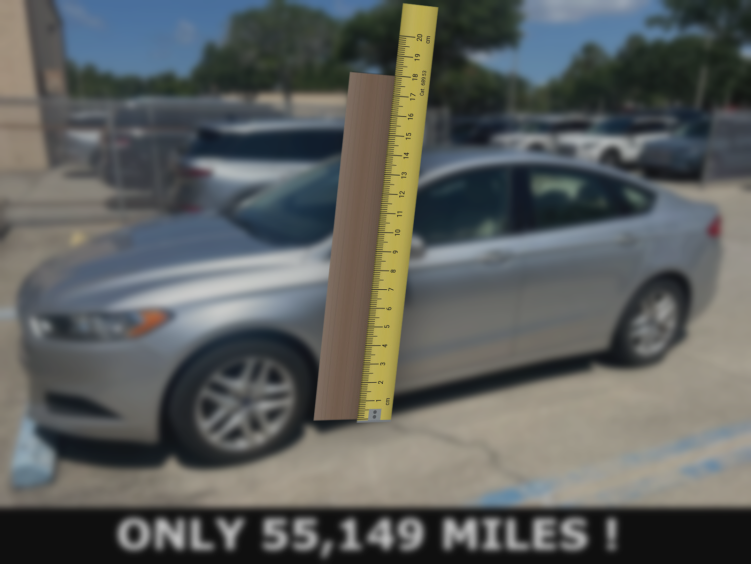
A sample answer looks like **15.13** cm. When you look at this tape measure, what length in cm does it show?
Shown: **18** cm
